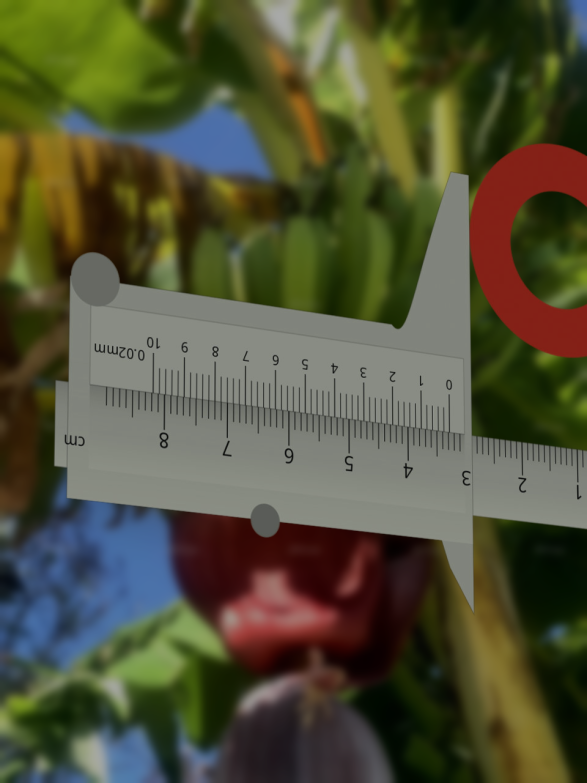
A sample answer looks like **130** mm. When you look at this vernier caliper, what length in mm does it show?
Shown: **32.8** mm
